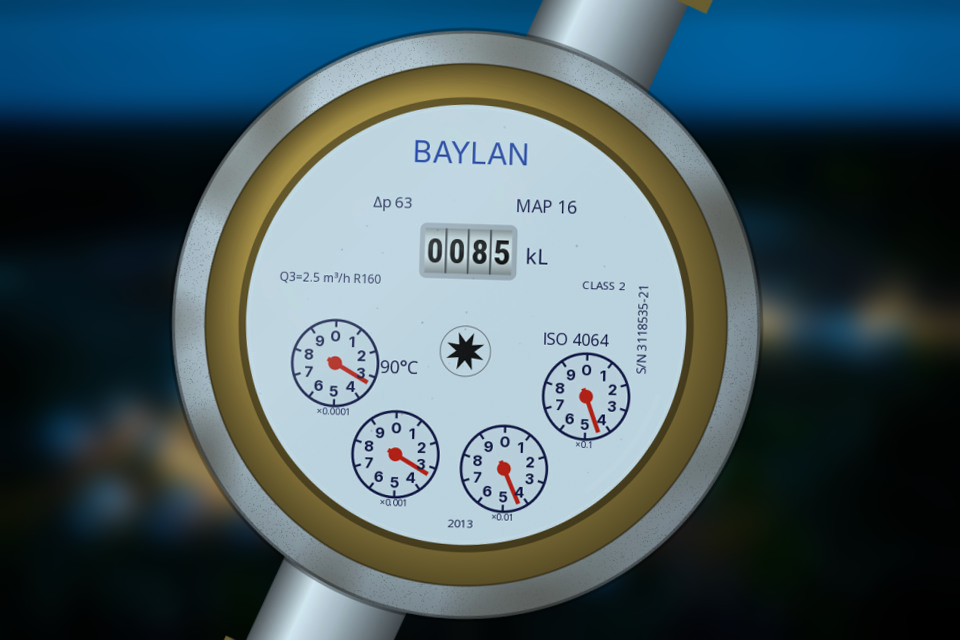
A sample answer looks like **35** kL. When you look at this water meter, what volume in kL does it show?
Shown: **85.4433** kL
